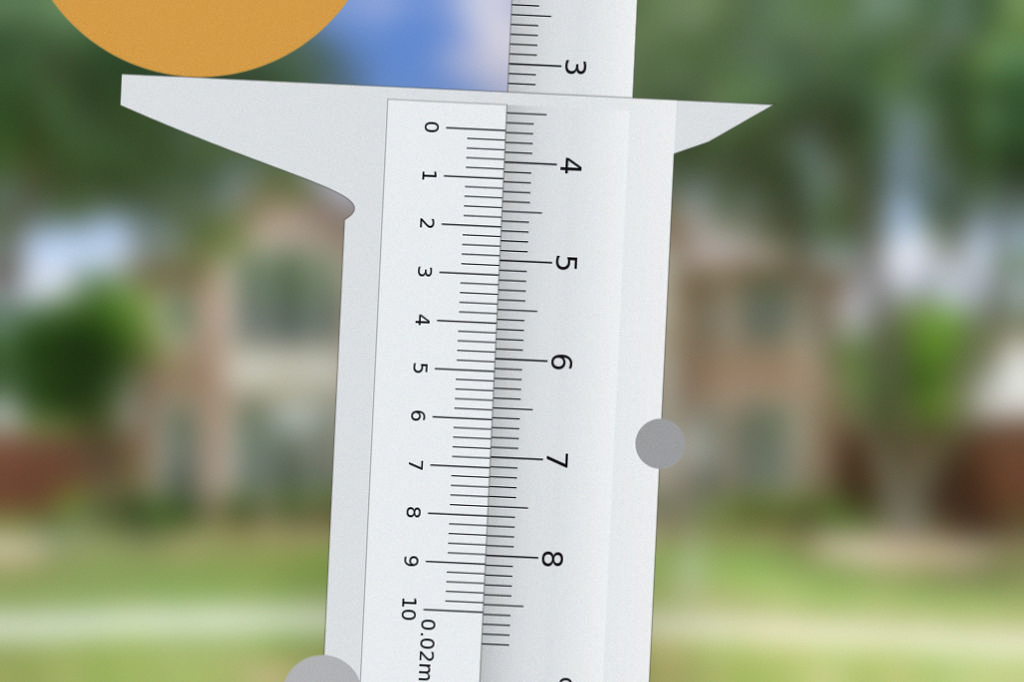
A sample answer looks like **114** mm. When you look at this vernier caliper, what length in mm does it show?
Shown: **36.8** mm
